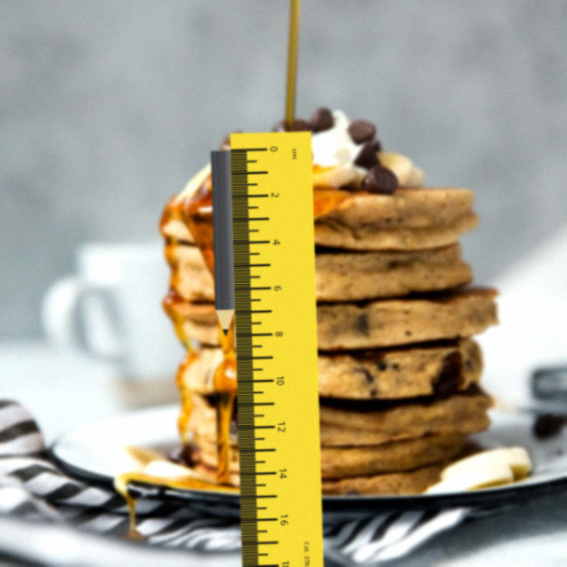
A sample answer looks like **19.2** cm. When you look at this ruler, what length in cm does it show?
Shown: **8** cm
